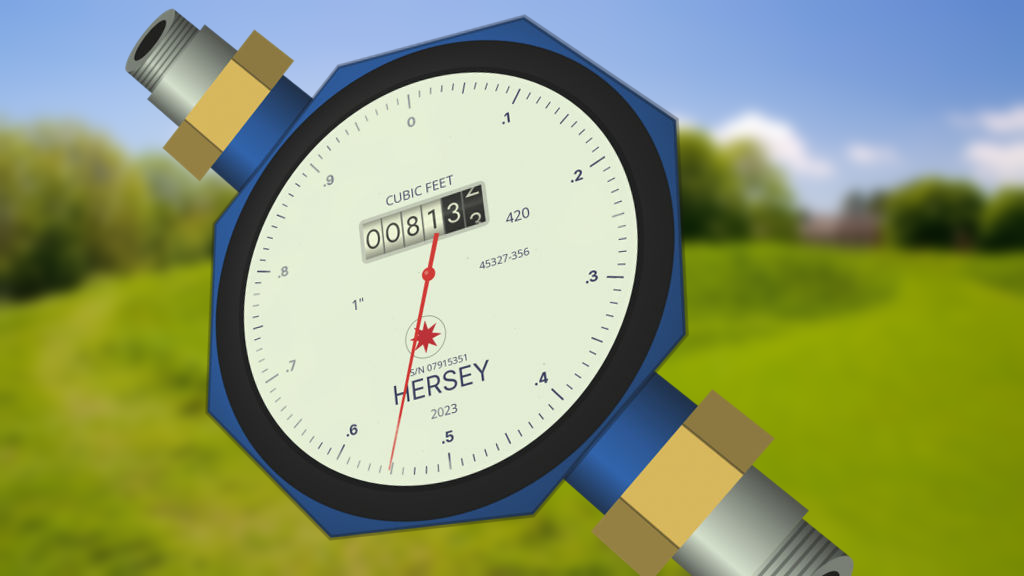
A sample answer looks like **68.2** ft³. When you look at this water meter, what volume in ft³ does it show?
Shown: **8132.55** ft³
